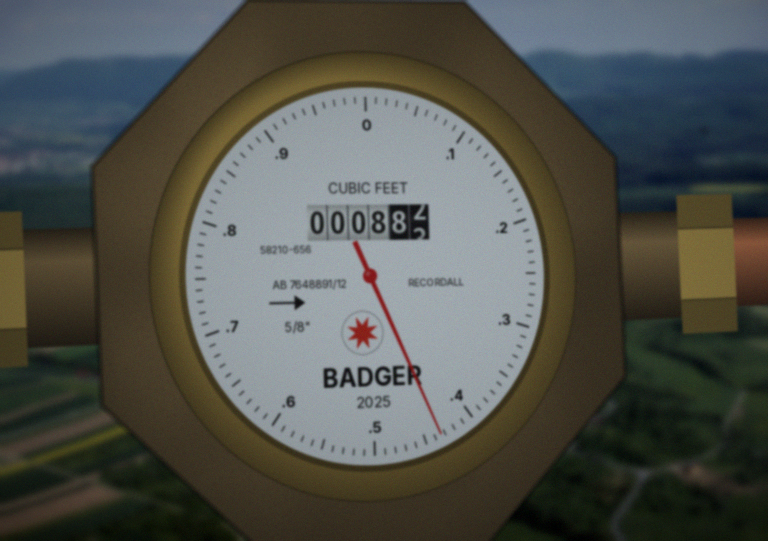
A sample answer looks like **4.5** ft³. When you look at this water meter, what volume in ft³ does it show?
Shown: **882.43** ft³
